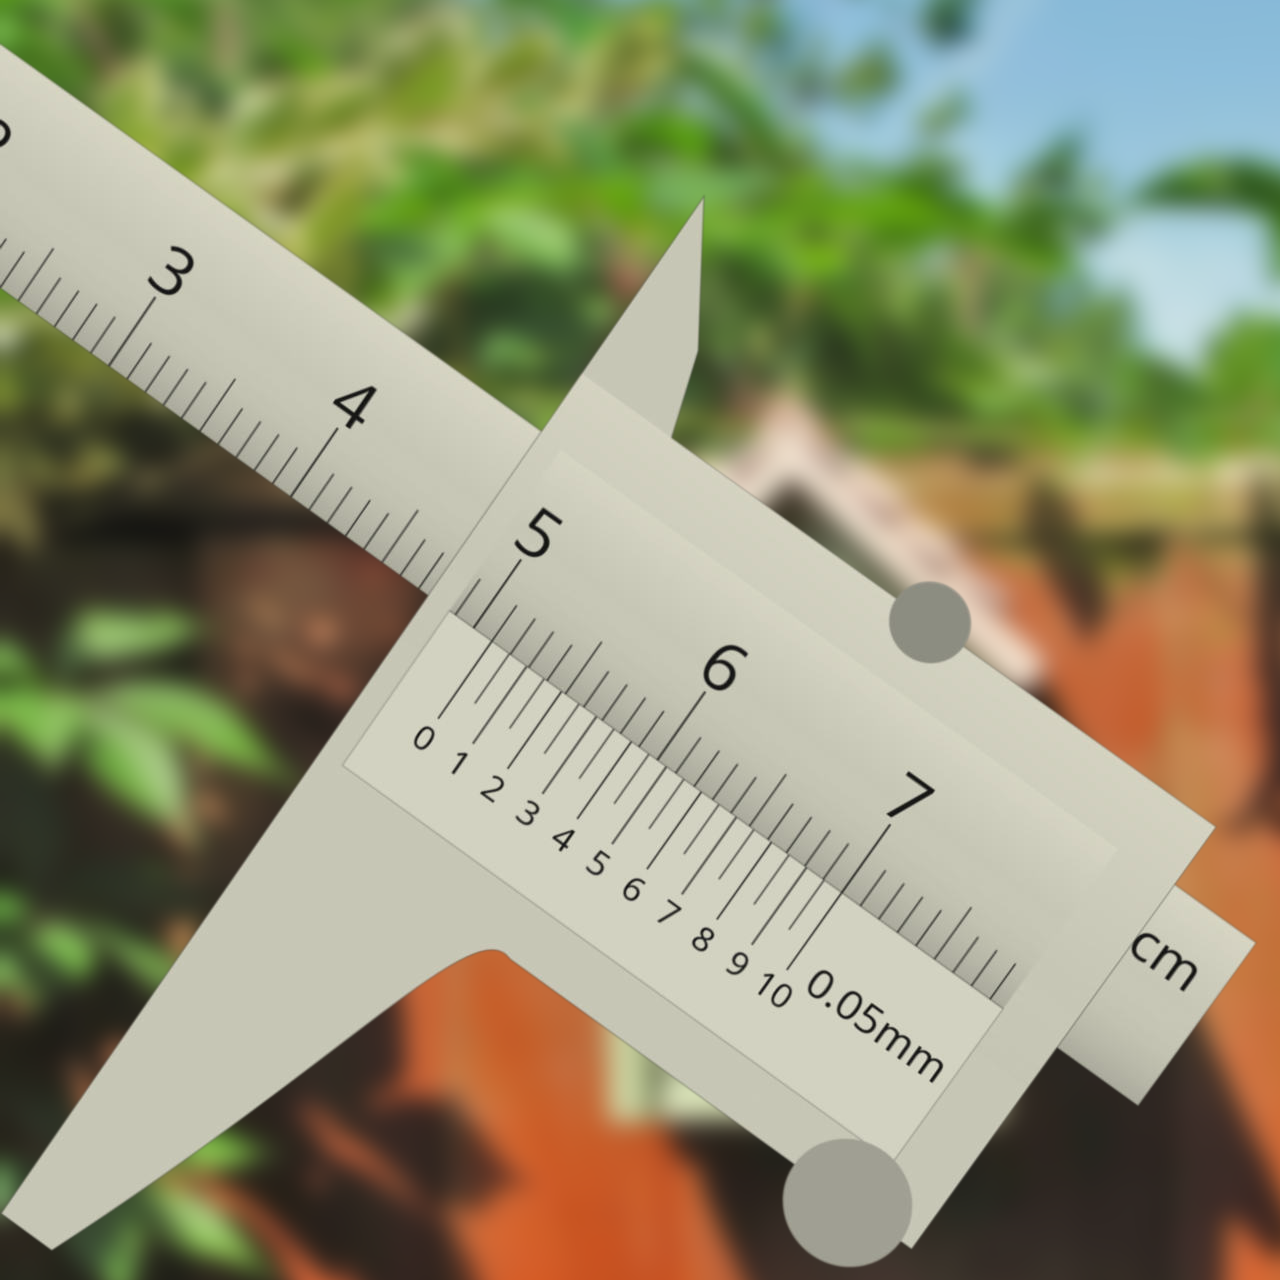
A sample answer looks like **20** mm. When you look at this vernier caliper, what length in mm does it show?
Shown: **51.0** mm
